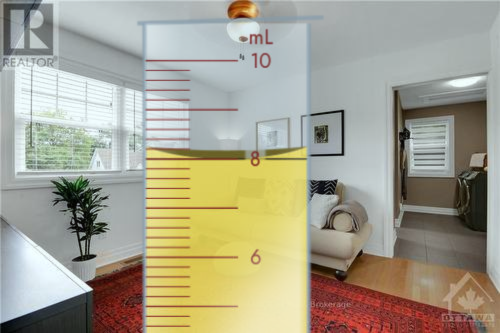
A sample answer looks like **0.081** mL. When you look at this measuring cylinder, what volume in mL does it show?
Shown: **8** mL
